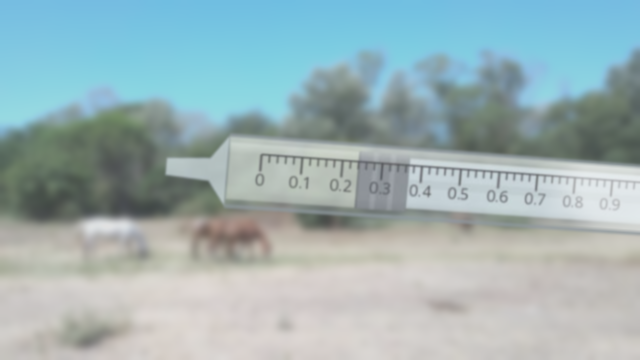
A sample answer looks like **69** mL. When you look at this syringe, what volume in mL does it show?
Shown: **0.24** mL
